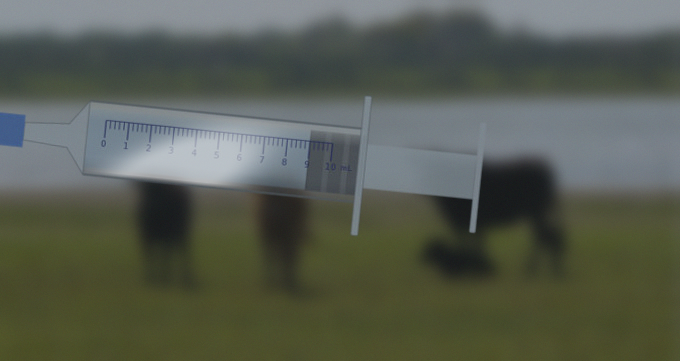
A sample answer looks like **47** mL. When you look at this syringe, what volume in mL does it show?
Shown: **9** mL
